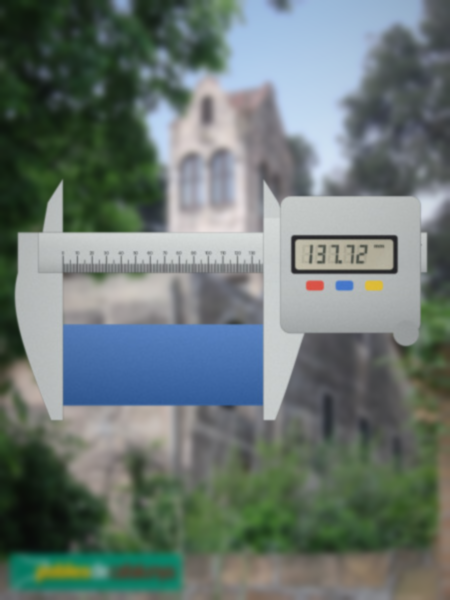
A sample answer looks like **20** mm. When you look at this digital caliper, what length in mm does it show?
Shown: **137.72** mm
